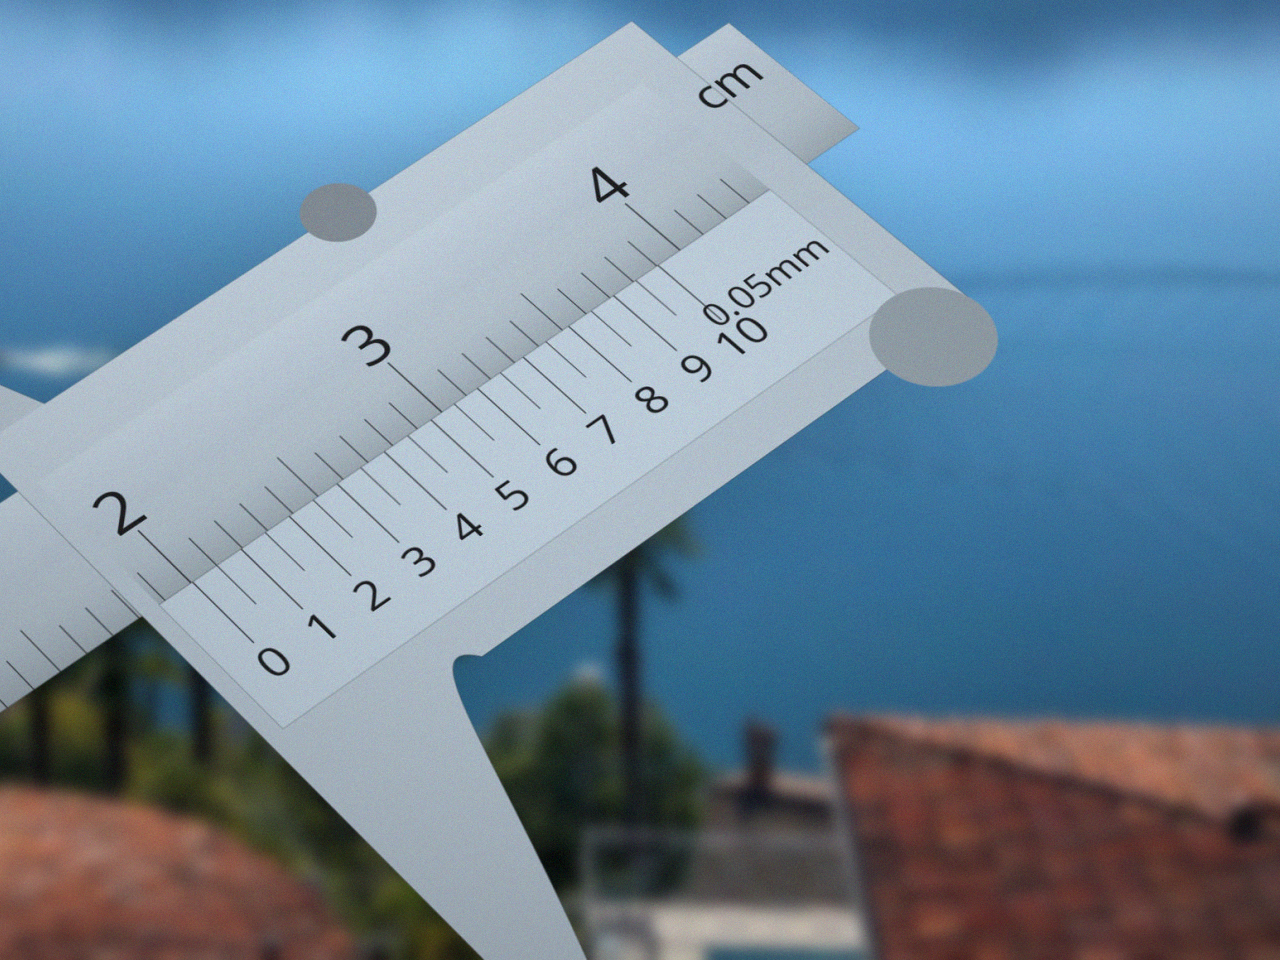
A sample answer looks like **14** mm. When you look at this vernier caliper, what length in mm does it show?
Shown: **20.05** mm
